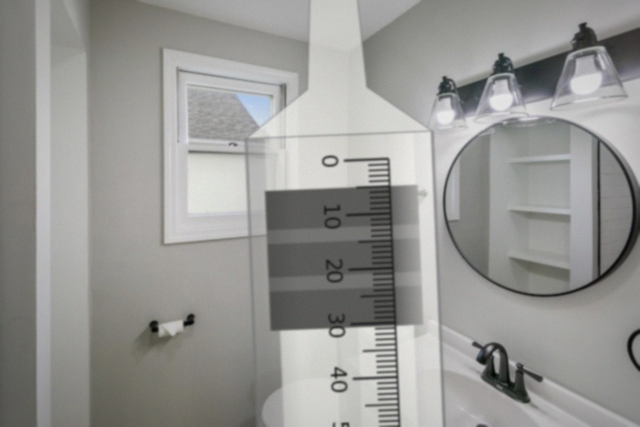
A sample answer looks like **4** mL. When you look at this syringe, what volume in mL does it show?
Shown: **5** mL
